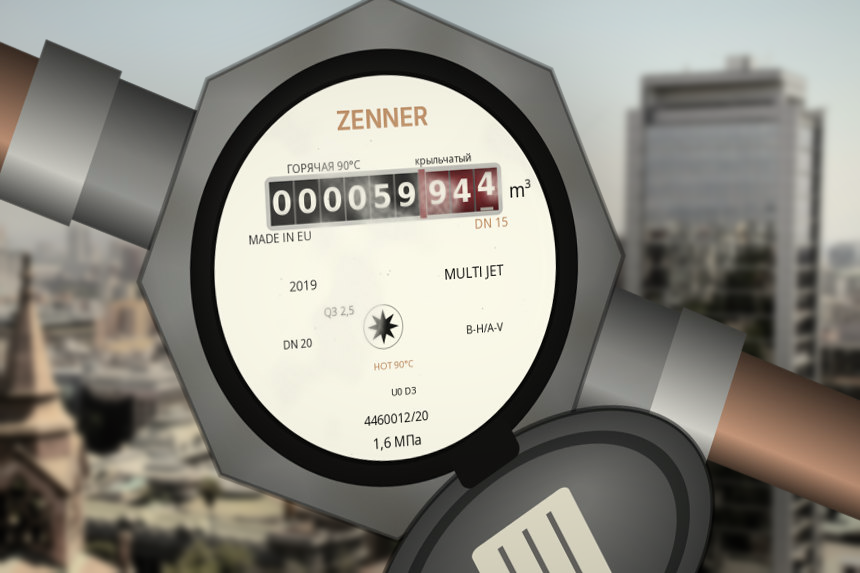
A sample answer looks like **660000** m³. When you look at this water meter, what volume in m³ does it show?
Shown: **59.944** m³
